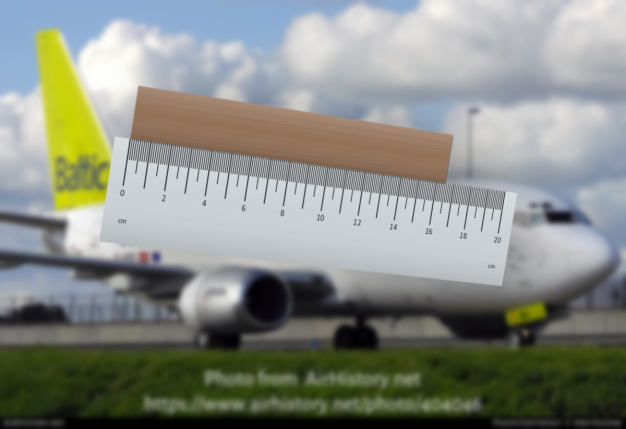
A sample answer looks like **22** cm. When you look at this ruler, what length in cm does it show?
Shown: **16.5** cm
